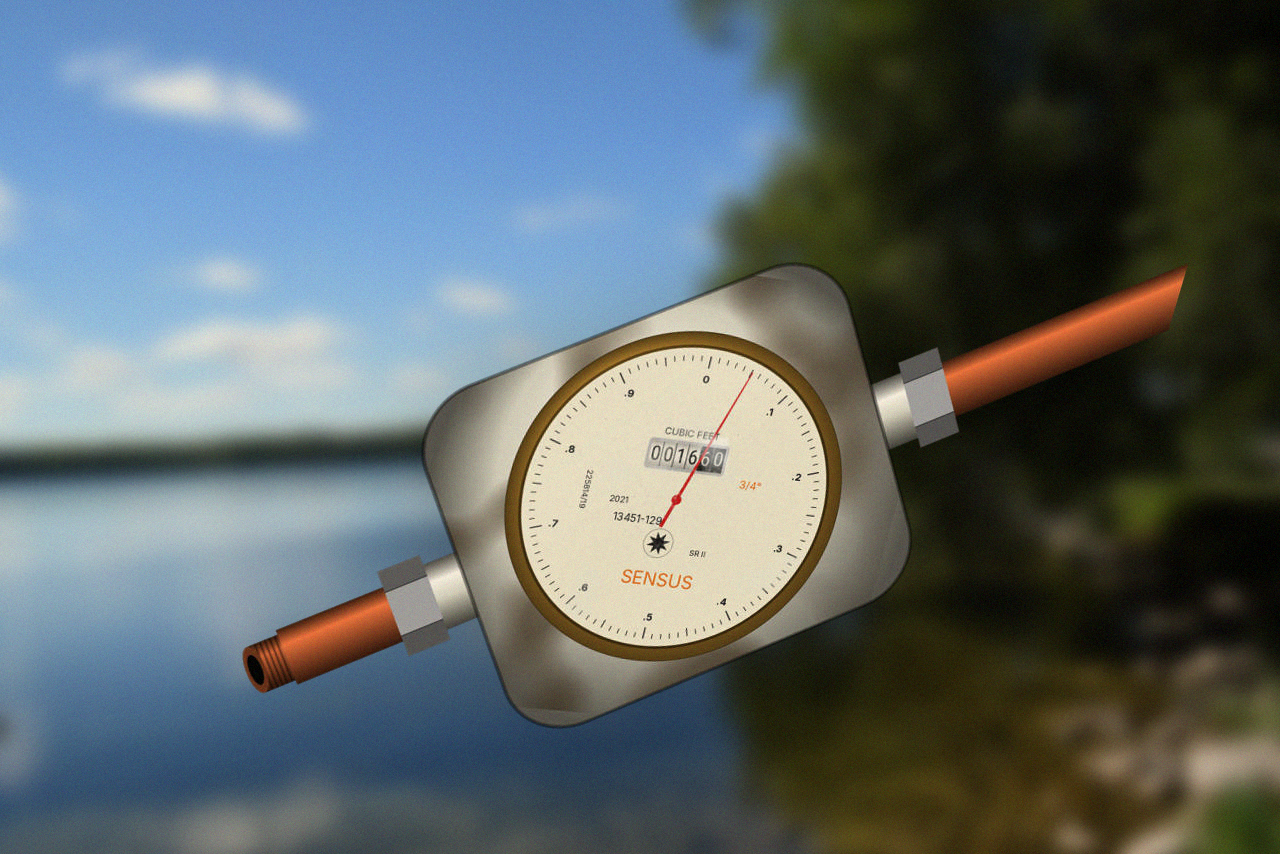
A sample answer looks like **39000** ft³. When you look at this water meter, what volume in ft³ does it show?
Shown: **1660.05** ft³
